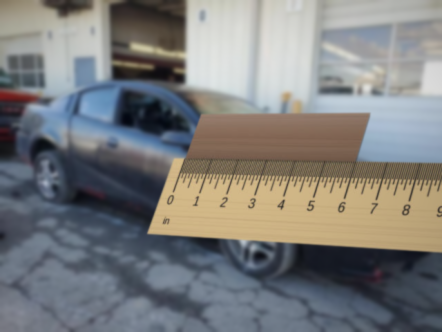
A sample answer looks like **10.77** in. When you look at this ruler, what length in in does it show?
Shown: **6** in
